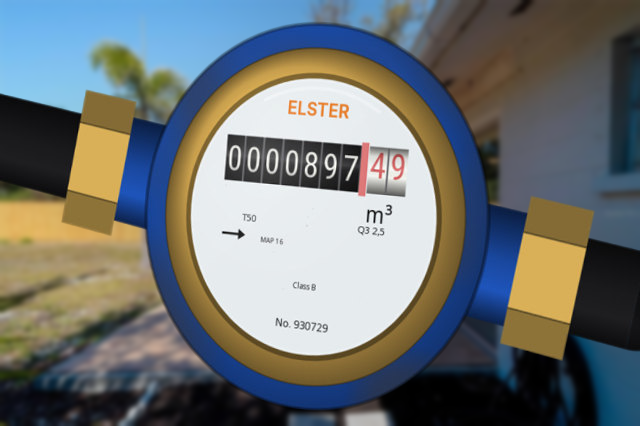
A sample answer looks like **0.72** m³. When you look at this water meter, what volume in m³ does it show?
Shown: **897.49** m³
